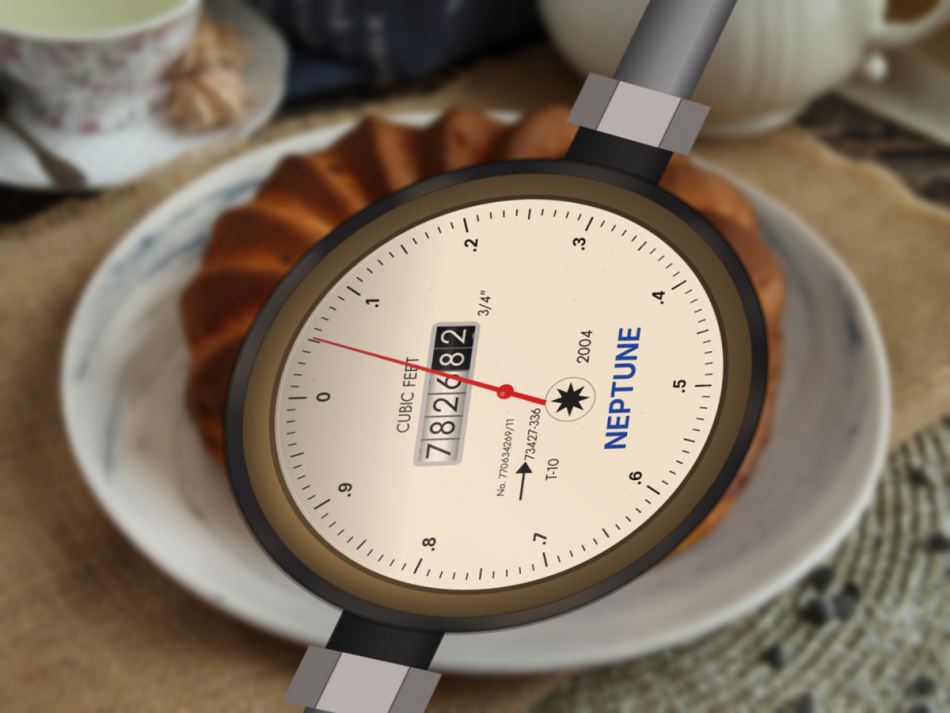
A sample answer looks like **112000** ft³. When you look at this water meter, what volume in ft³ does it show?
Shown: **782682.05** ft³
